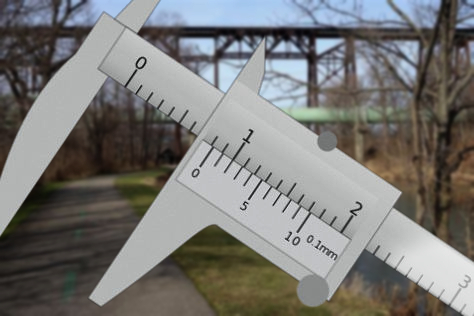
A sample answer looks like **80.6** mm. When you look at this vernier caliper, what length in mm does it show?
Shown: **8.2** mm
